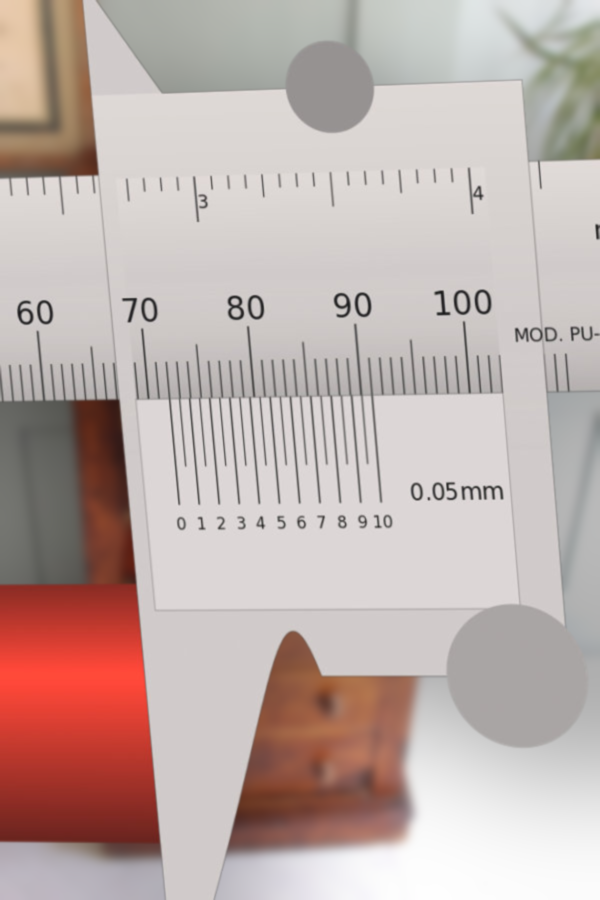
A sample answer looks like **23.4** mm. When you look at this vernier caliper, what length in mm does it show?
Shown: **72.0** mm
